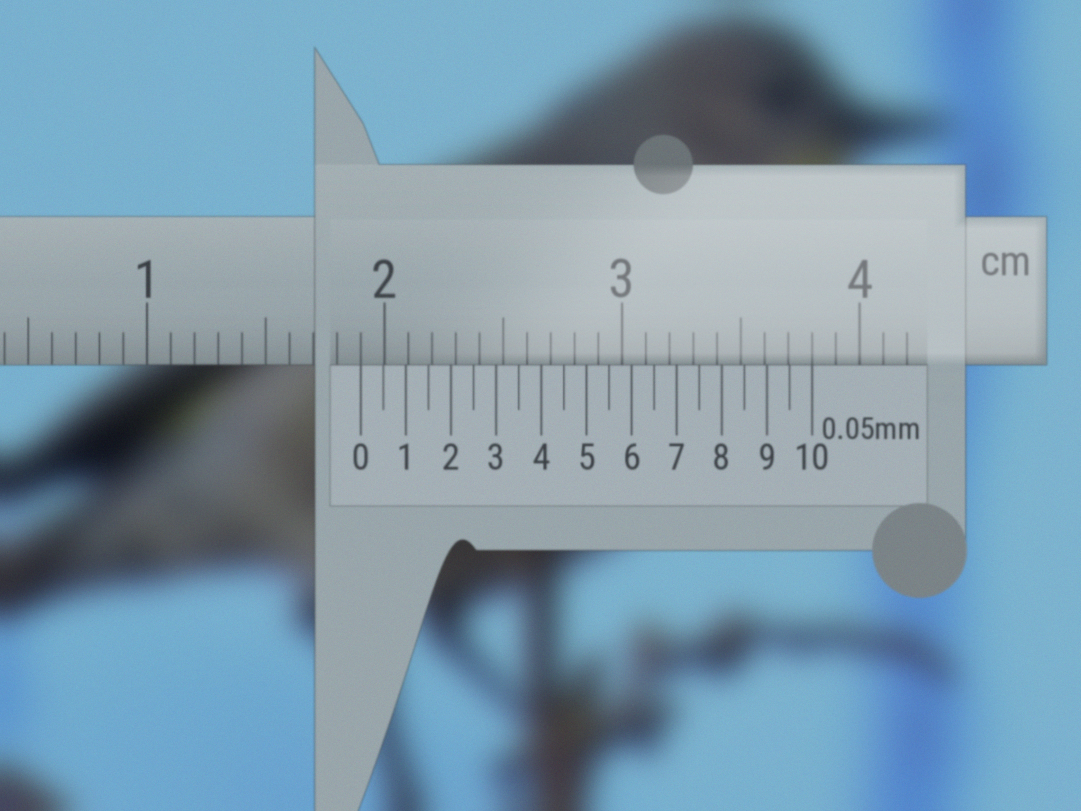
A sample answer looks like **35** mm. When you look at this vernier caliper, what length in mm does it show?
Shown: **19.0** mm
